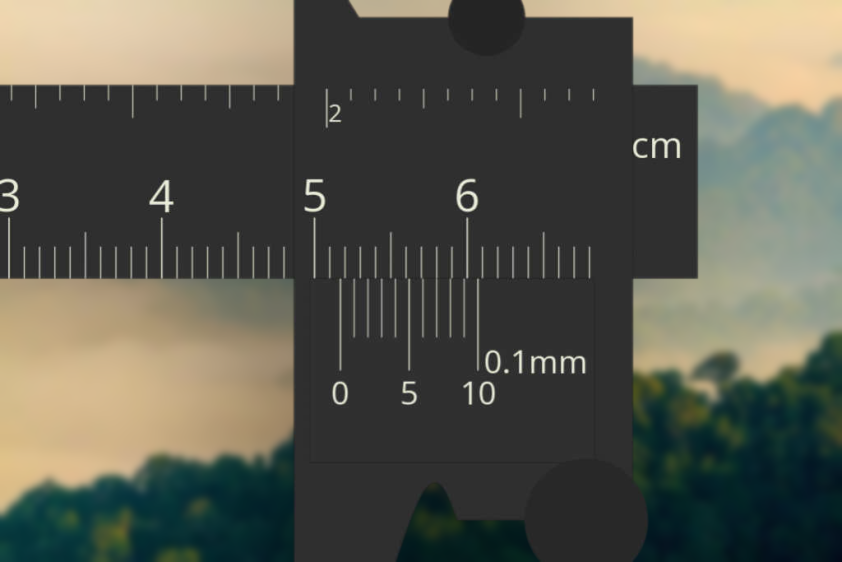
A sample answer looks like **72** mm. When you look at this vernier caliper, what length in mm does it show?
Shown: **51.7** mm
